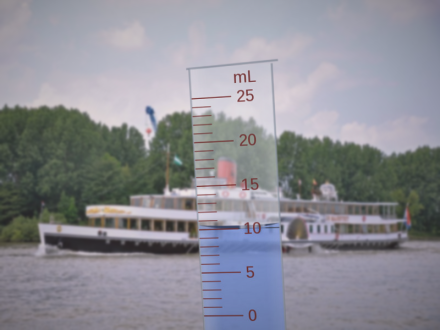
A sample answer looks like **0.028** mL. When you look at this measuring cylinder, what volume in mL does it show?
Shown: **10** mL
